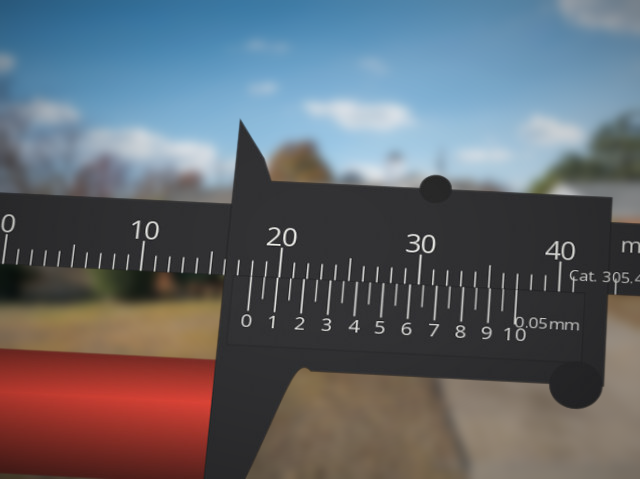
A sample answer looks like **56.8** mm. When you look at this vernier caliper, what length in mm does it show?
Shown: **18.0** mm
